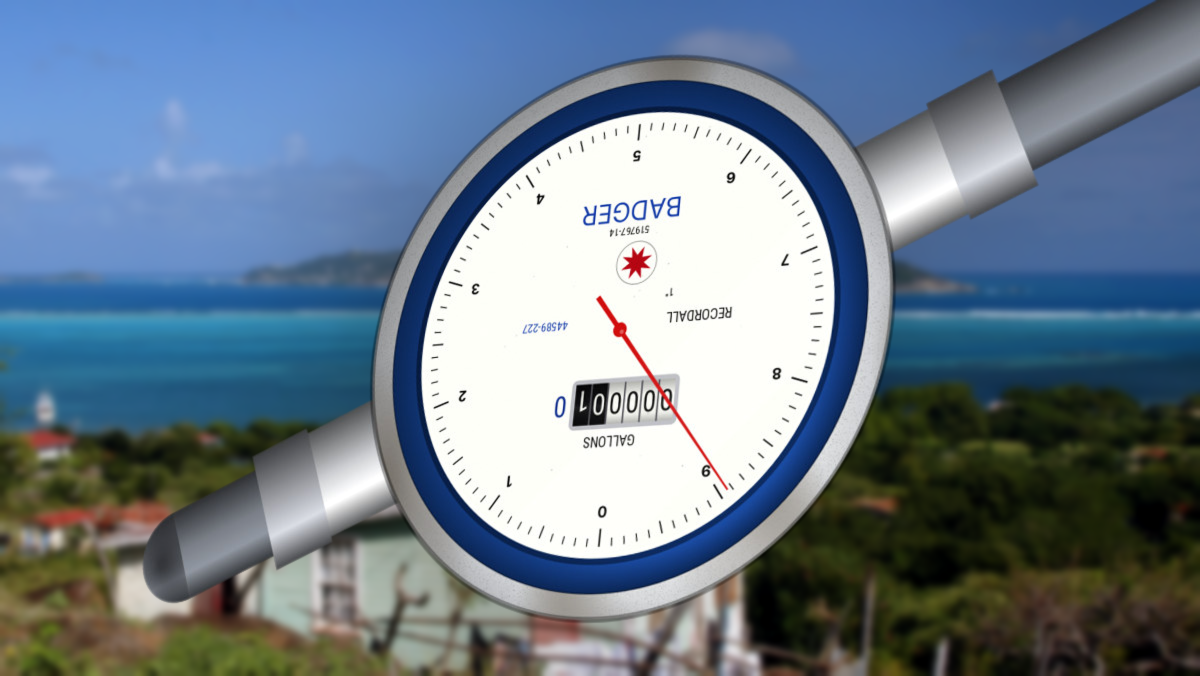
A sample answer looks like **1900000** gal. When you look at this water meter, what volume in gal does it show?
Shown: **8.9** gal
